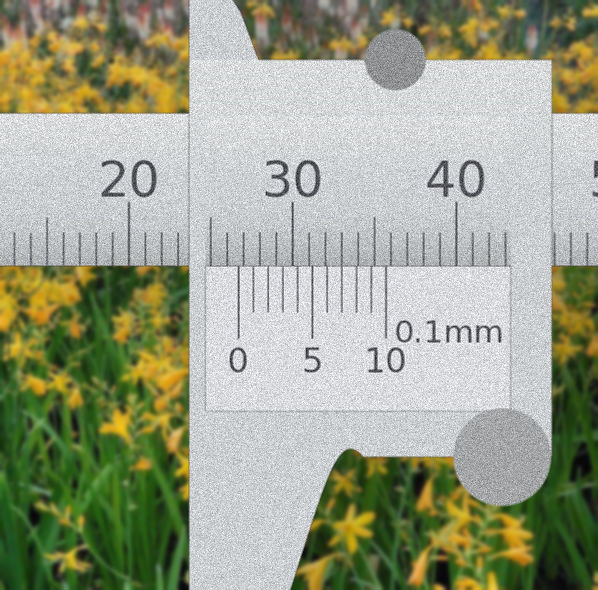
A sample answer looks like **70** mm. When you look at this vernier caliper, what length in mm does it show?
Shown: **26.7** mm
